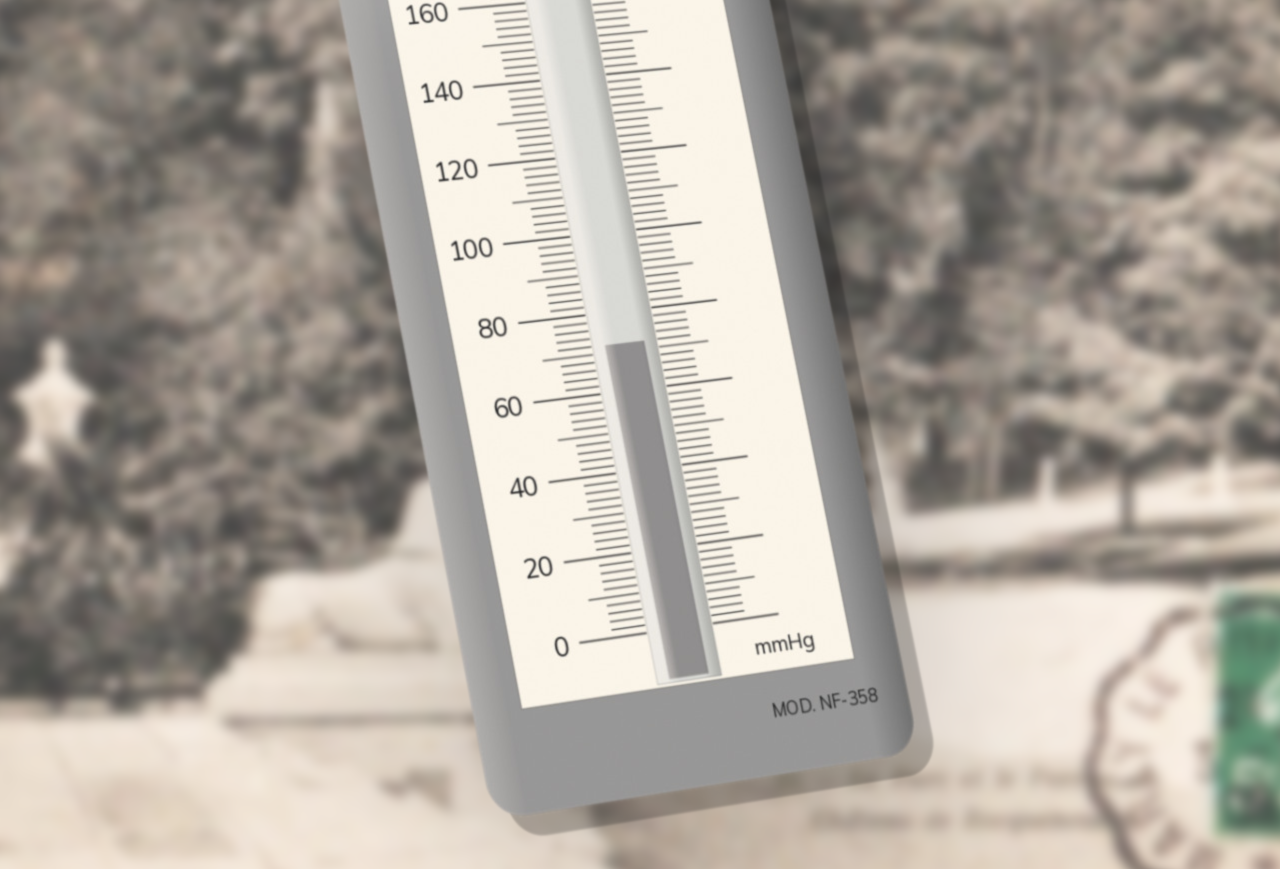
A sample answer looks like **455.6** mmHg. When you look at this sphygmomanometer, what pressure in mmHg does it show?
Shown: **72** mmHg
